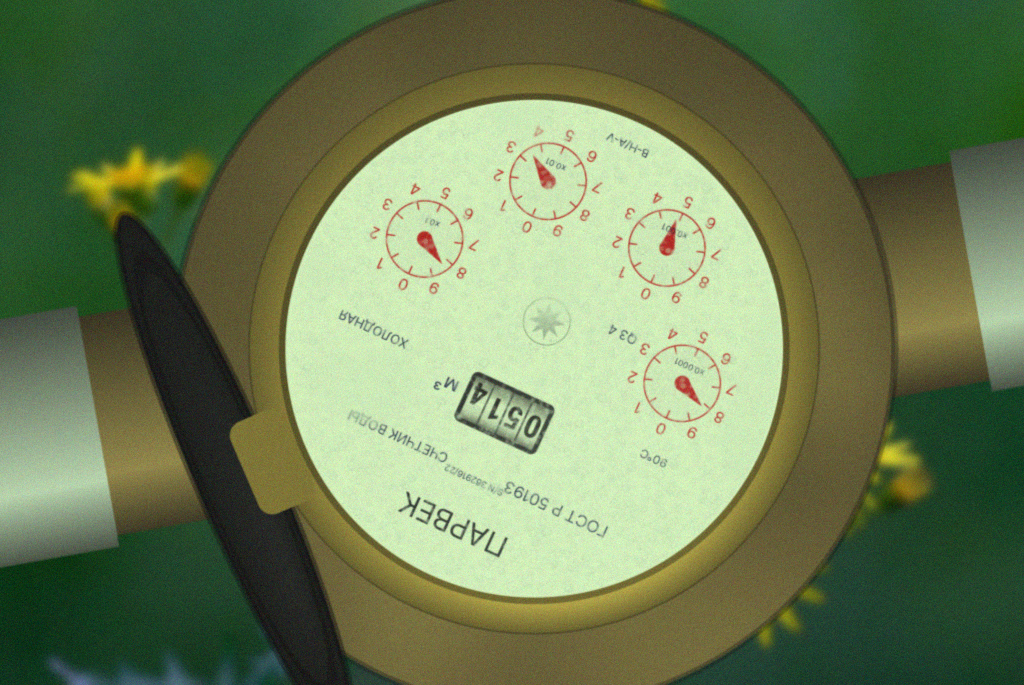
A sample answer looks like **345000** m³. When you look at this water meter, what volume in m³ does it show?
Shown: **513.8348** m³
